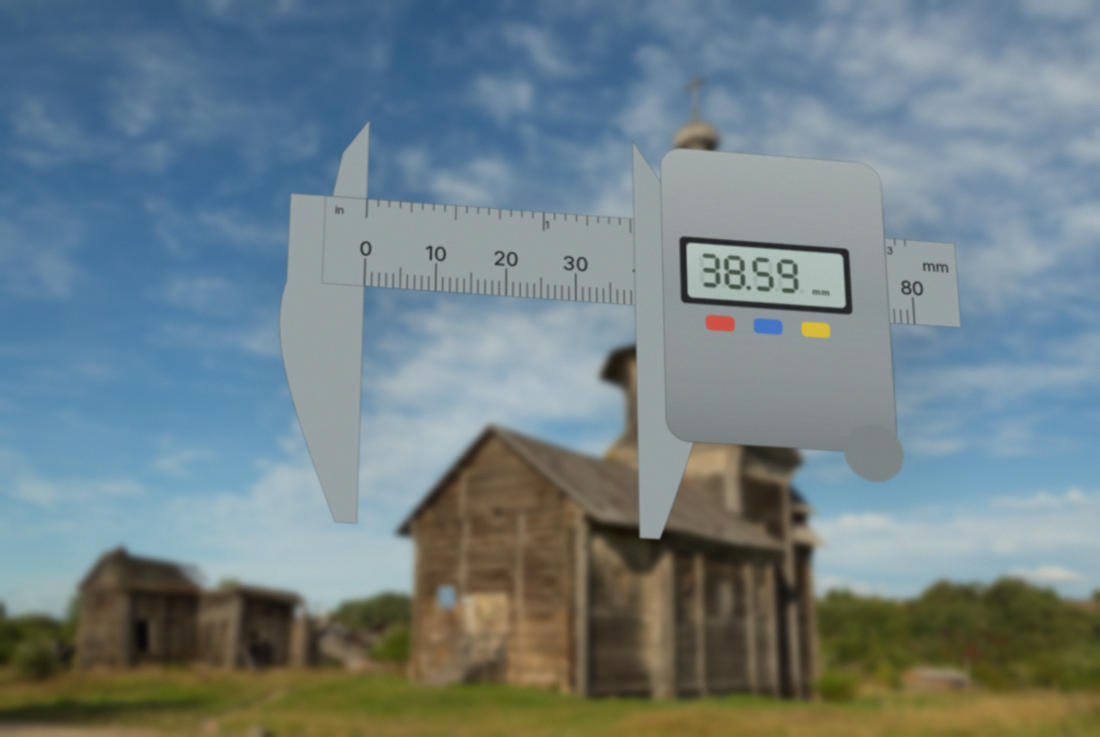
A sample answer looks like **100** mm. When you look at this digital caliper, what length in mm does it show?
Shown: **38.59** mm
